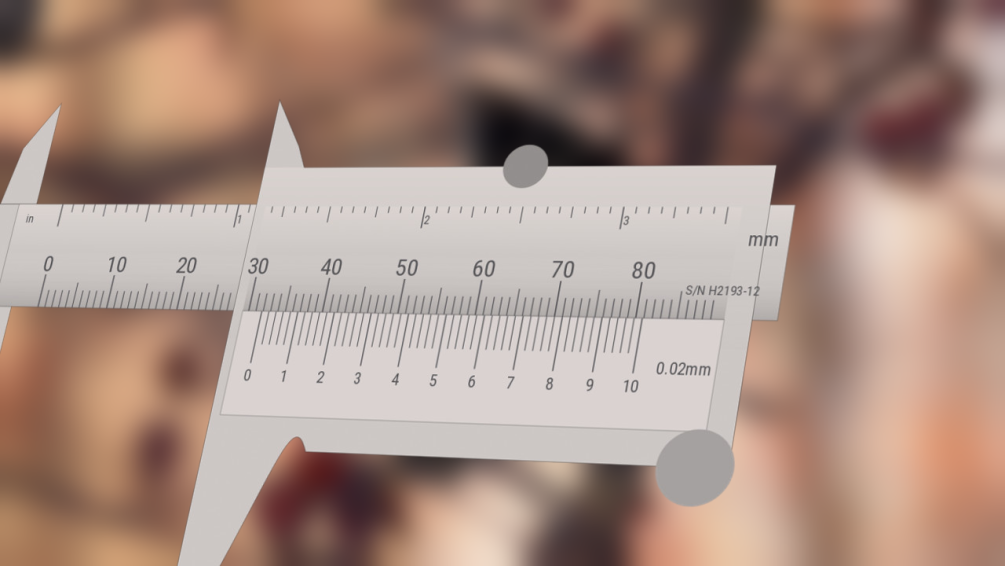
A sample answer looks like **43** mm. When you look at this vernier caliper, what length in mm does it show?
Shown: **31.8** mm
